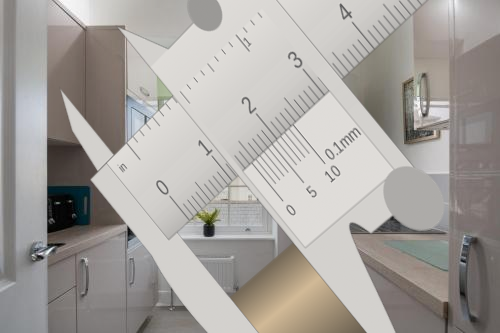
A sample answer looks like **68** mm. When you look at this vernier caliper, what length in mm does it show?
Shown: **14.4** mm
